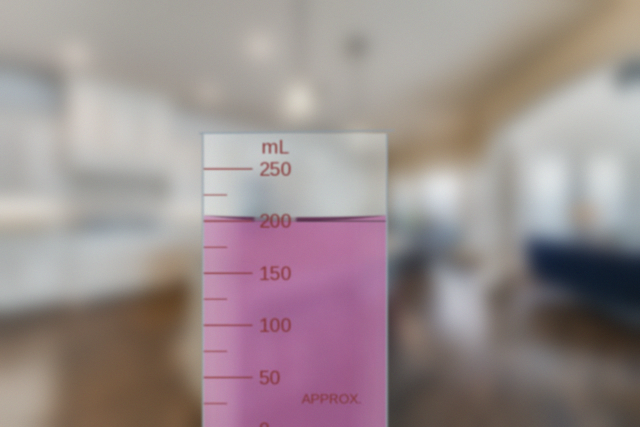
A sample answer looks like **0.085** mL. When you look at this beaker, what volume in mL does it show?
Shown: **200** mL
